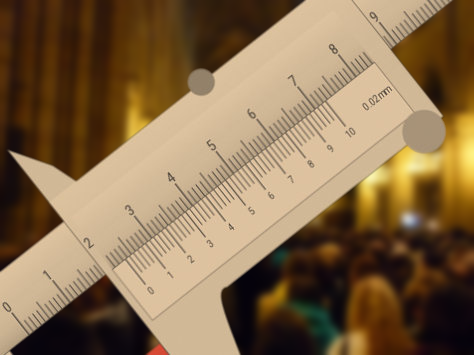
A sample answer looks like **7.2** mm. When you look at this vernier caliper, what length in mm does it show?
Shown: **23.5** mm
